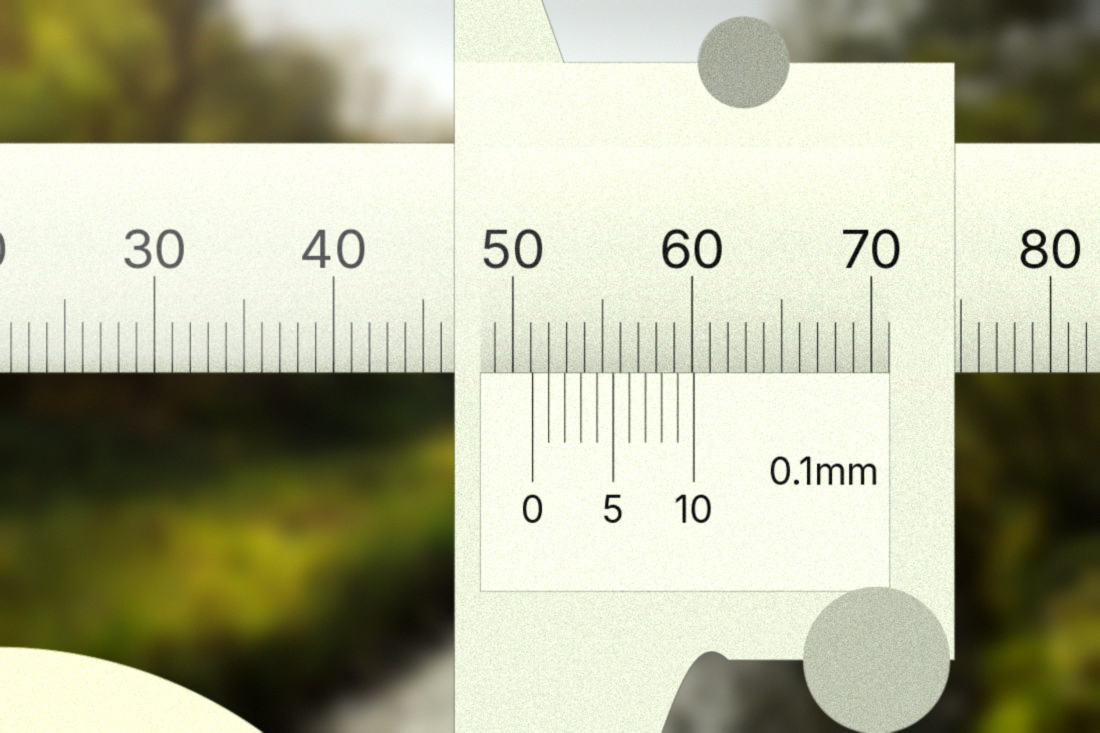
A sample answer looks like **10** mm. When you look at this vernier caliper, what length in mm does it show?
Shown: **51.1** mm
